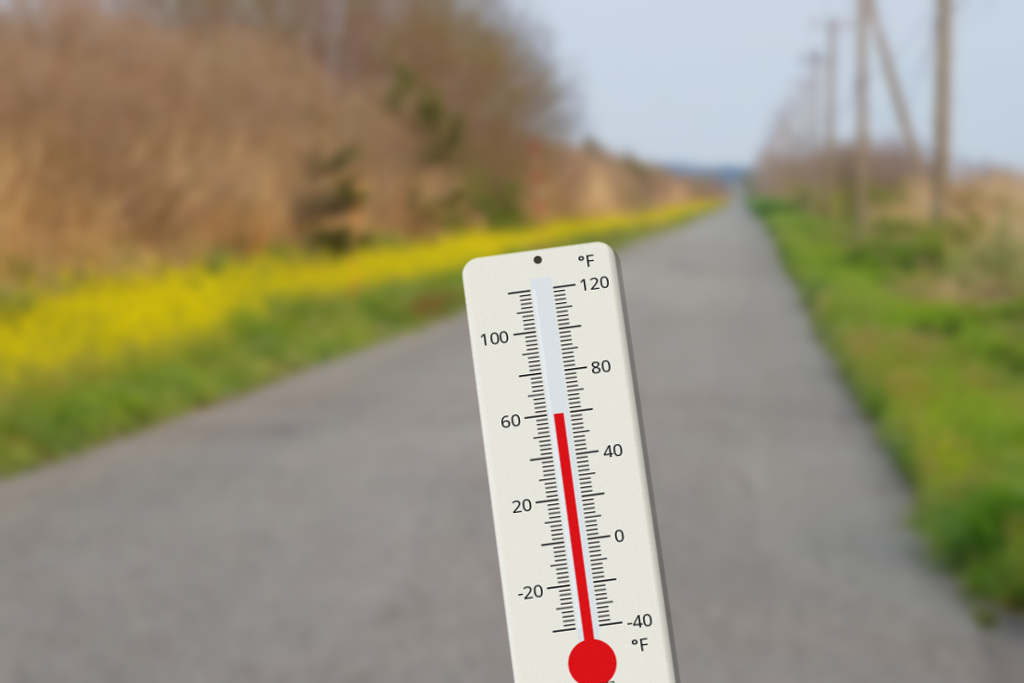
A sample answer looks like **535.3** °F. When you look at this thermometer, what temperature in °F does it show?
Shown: **60** °F
